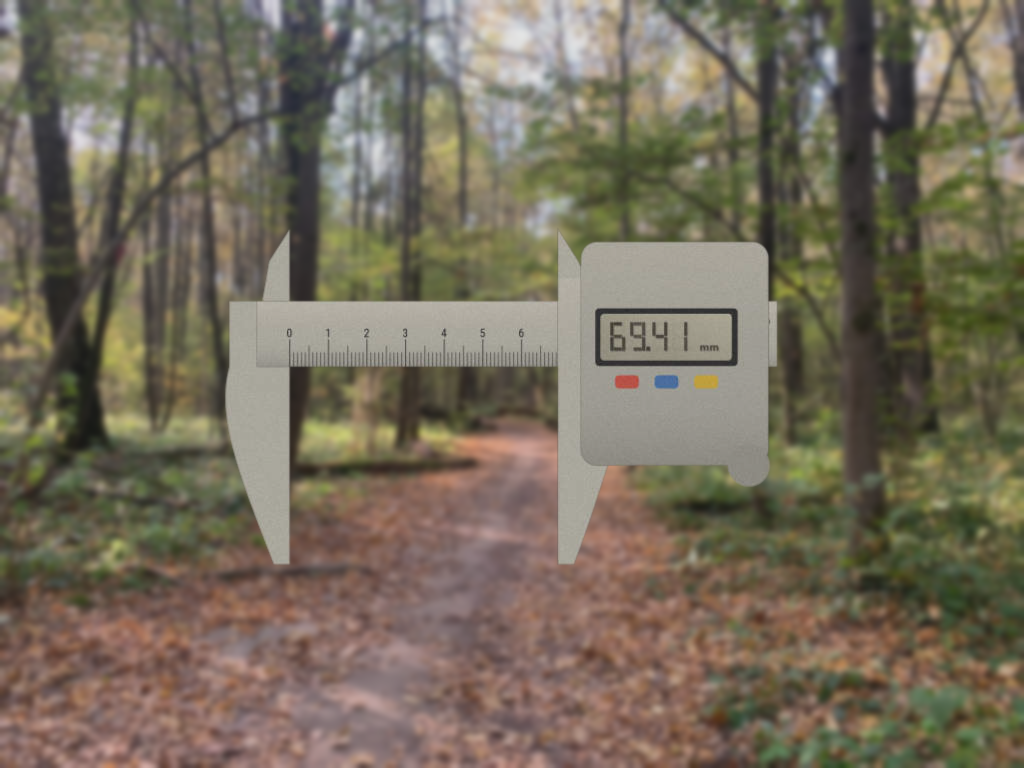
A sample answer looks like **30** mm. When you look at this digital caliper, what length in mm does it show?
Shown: **69.41** mm
